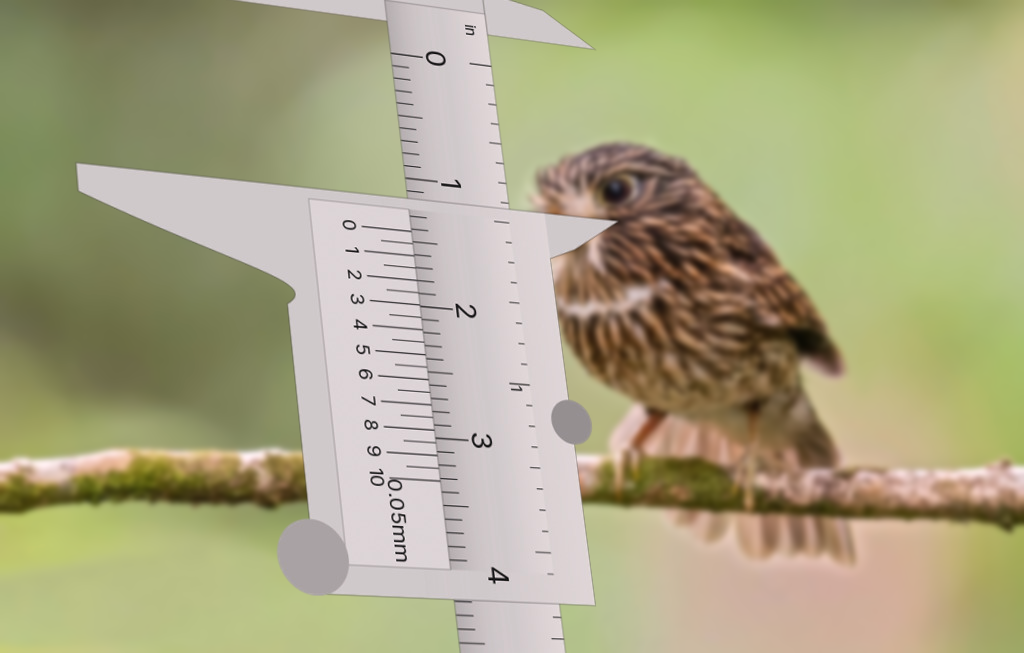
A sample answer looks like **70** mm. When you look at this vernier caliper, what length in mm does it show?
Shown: **14.2** mm
